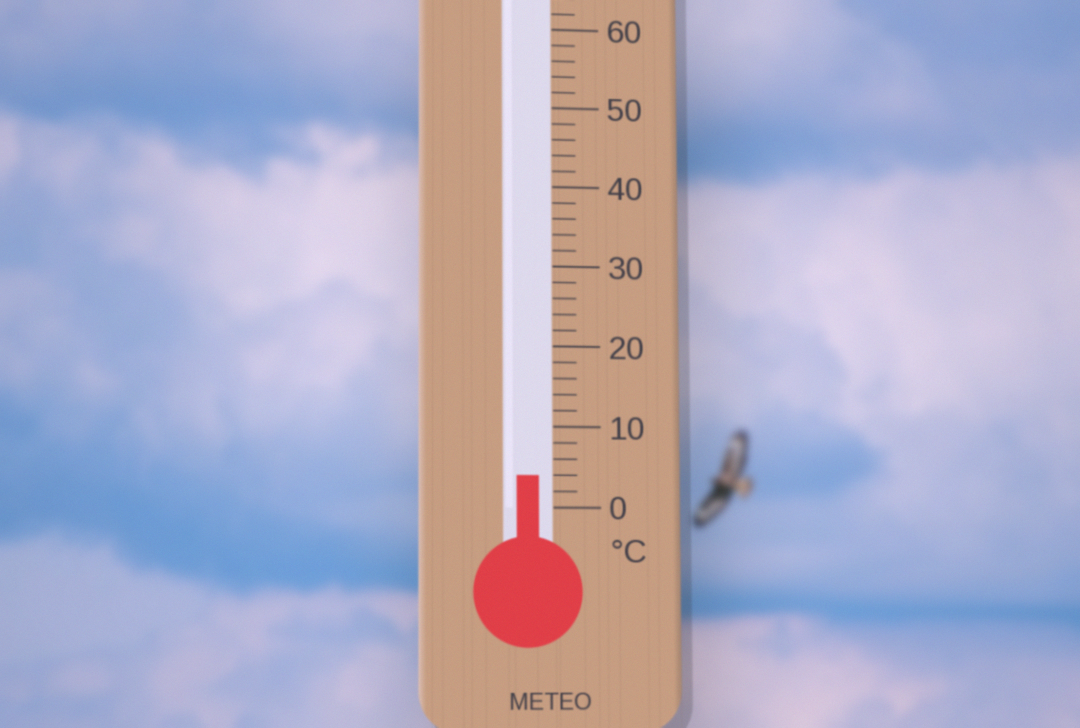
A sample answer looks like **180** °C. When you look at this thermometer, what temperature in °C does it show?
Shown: **4** °C
